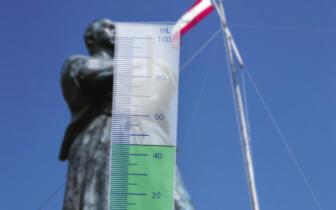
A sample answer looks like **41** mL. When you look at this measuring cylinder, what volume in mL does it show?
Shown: **45** mL
